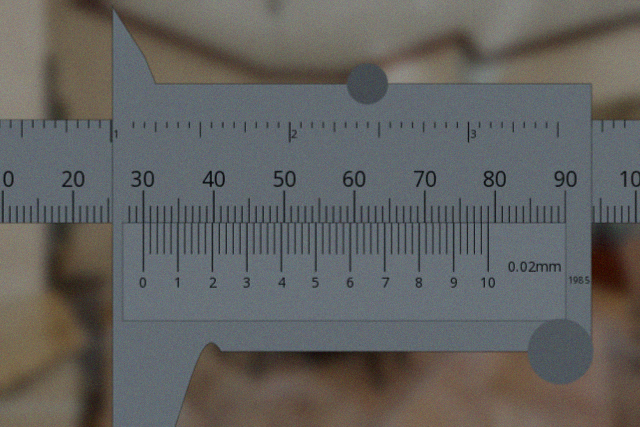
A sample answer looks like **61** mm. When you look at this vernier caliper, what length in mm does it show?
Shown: **30.0** mm
